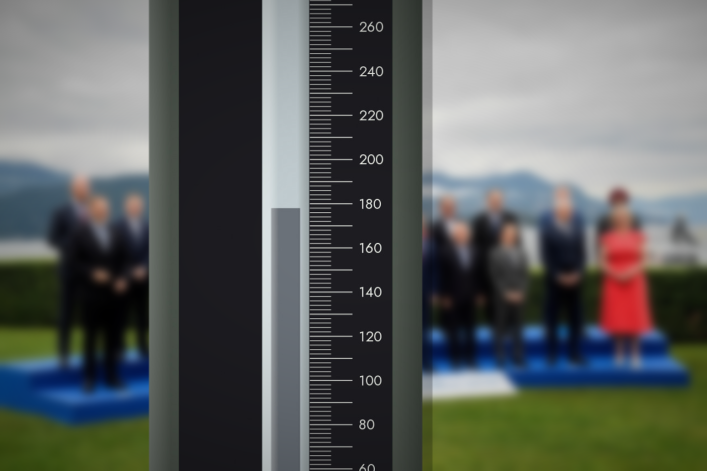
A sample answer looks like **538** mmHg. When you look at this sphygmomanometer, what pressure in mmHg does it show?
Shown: **178** mmHg
